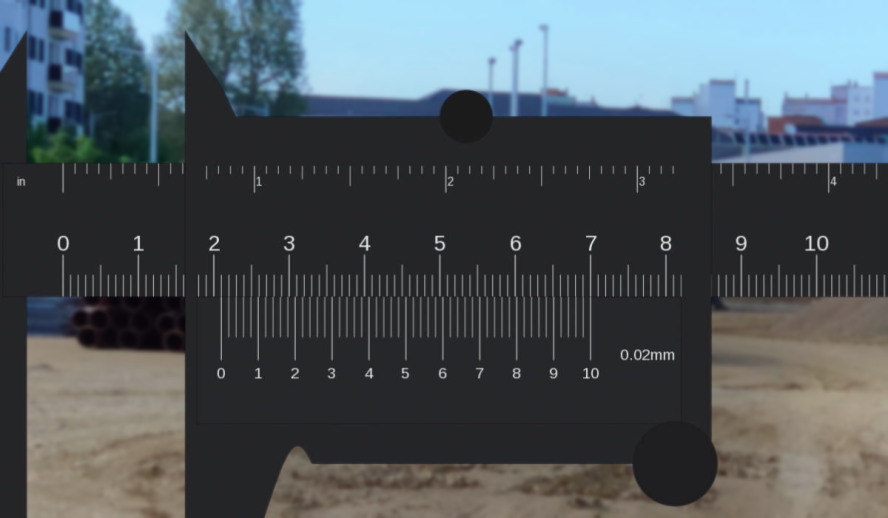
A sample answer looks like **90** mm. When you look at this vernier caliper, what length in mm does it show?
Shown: **21.0** mm
